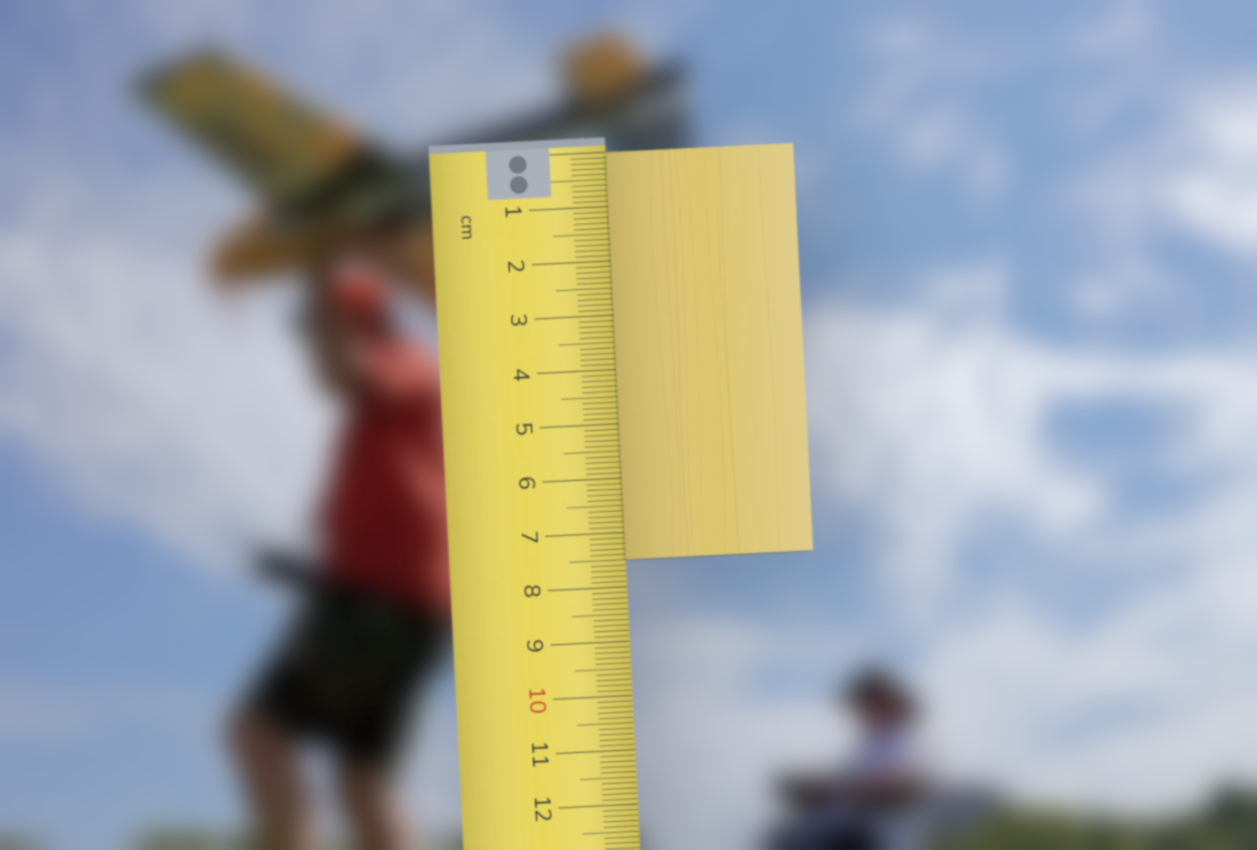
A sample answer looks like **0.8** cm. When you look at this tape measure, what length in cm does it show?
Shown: **7.5** cm
